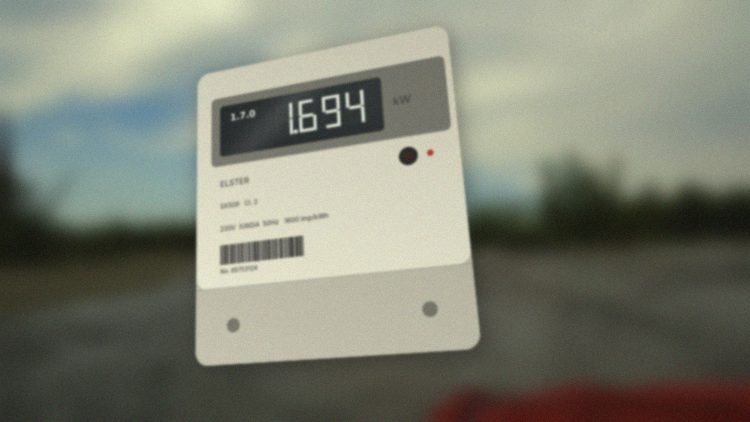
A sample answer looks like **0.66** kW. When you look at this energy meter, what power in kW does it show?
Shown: **1.694** kW
